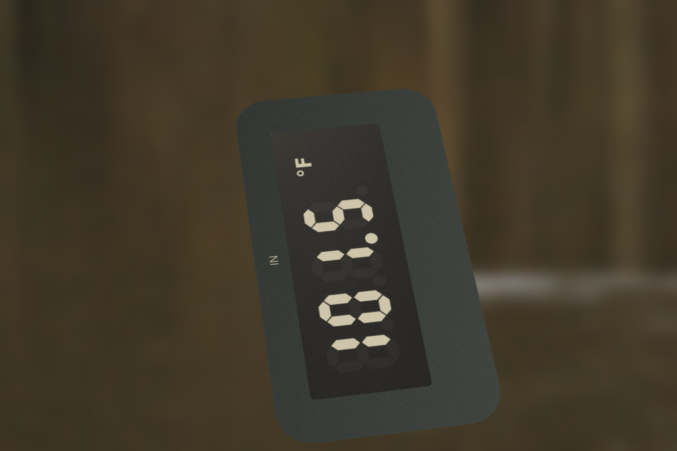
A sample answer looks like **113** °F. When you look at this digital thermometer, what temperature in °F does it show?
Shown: **101.5** °F
